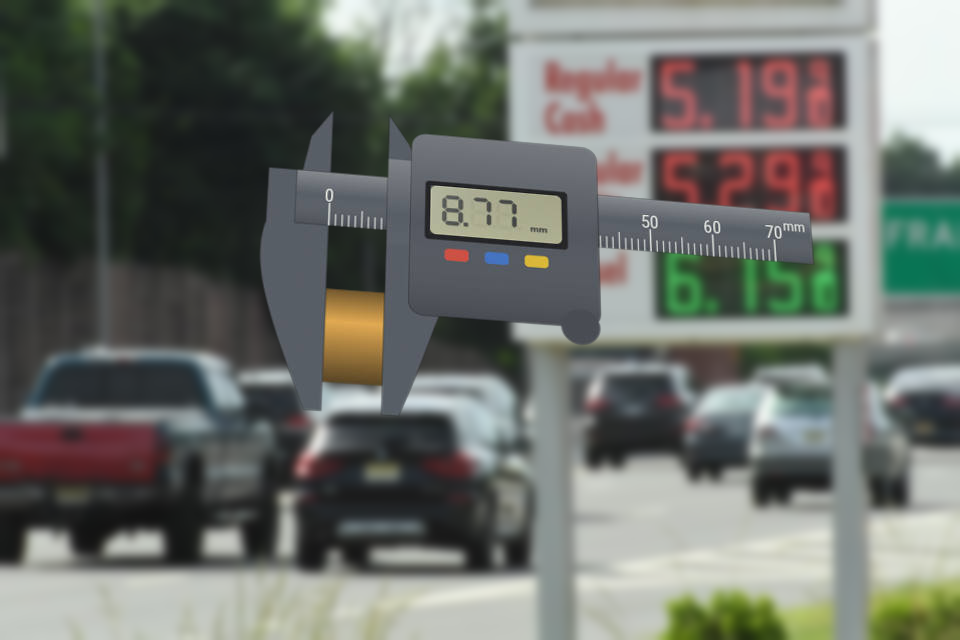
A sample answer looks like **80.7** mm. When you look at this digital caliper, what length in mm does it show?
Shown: **8.77** mm
